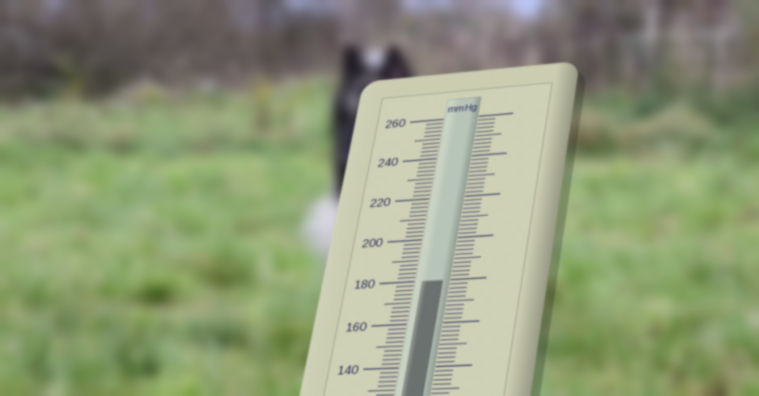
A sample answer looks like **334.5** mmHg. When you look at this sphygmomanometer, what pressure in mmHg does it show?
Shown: **180** mmHg
